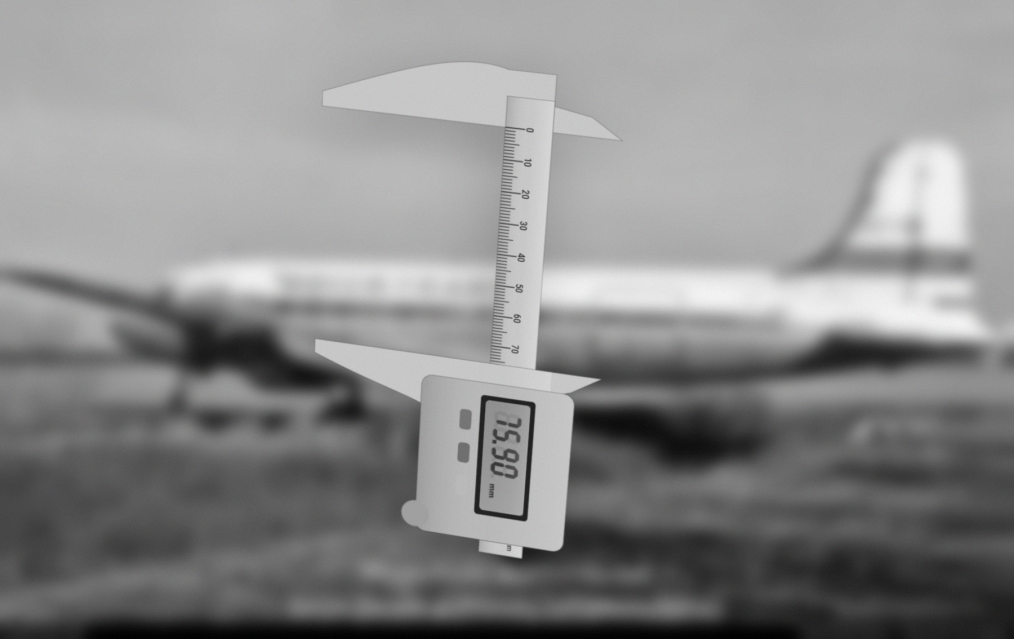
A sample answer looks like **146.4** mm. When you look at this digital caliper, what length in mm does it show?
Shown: **75.90** mm
